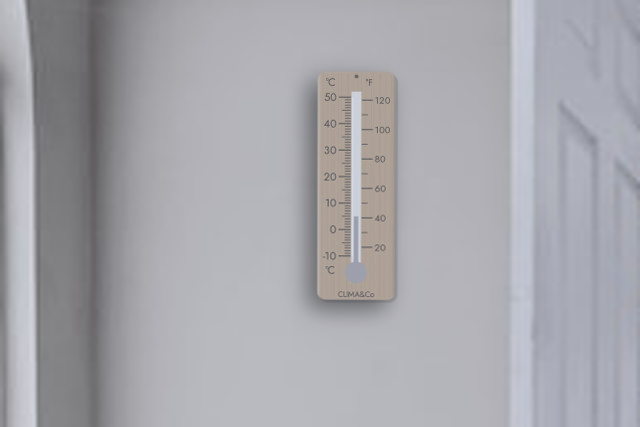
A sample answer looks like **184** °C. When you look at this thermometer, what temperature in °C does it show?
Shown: **5** °C
